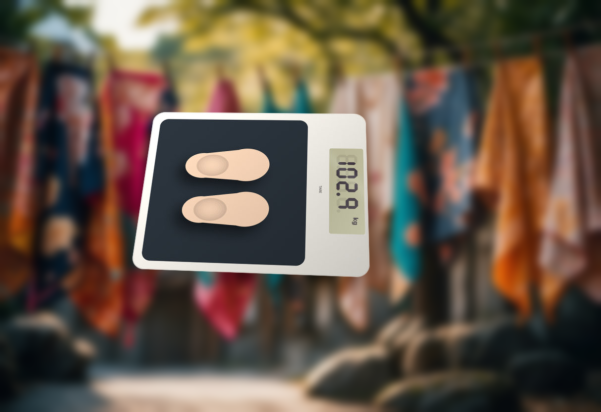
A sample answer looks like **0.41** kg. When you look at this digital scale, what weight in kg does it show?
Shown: **102.9** kg
